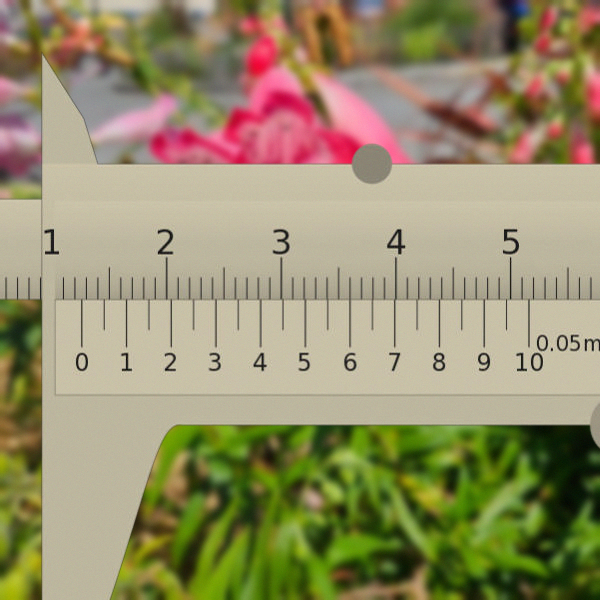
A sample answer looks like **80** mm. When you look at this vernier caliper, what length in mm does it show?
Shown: **12.6** mm
